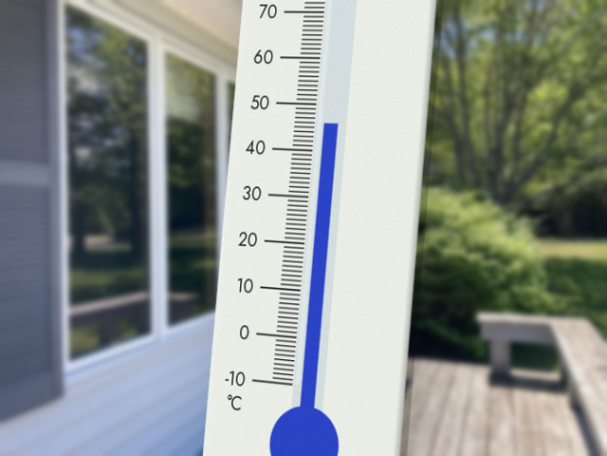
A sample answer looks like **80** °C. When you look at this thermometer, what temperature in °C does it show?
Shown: **46** °C
